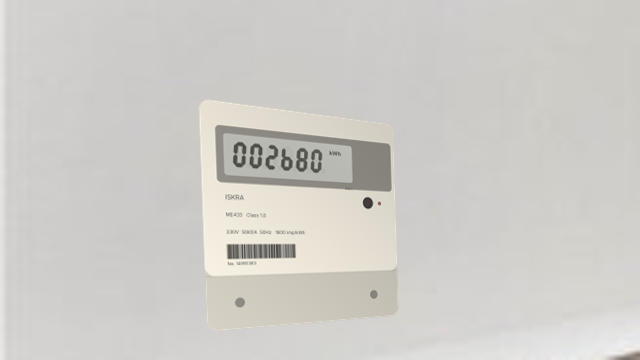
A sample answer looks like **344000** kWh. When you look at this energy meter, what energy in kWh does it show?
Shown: **2680** kWh
